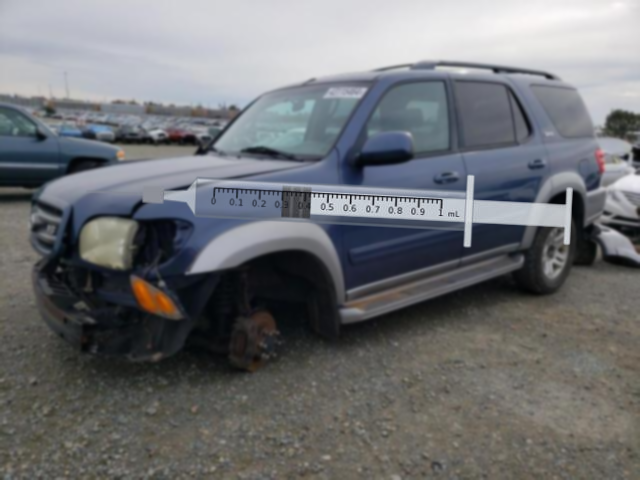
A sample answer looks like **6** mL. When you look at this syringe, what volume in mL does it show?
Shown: **0.3** mL
